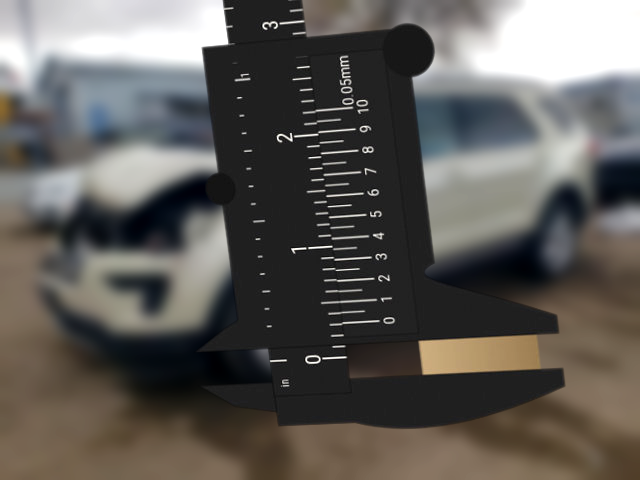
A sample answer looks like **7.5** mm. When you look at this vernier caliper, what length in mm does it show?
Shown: **3.1** mm
